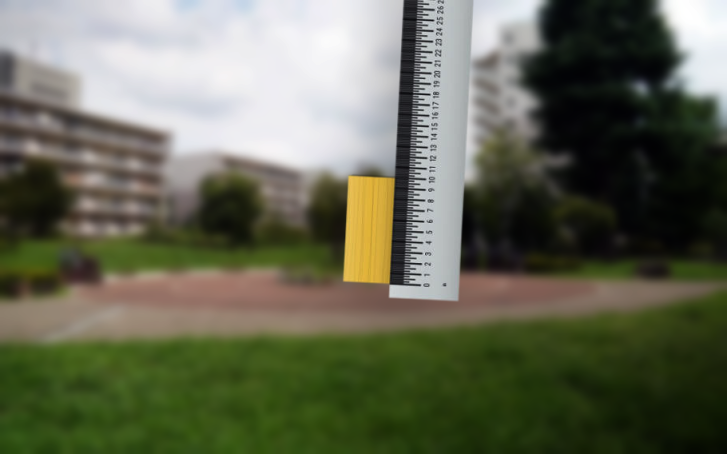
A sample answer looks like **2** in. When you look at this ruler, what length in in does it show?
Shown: **10** in
